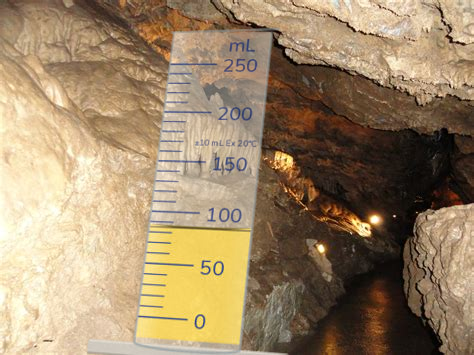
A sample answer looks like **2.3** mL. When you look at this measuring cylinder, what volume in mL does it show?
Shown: **85** mL
